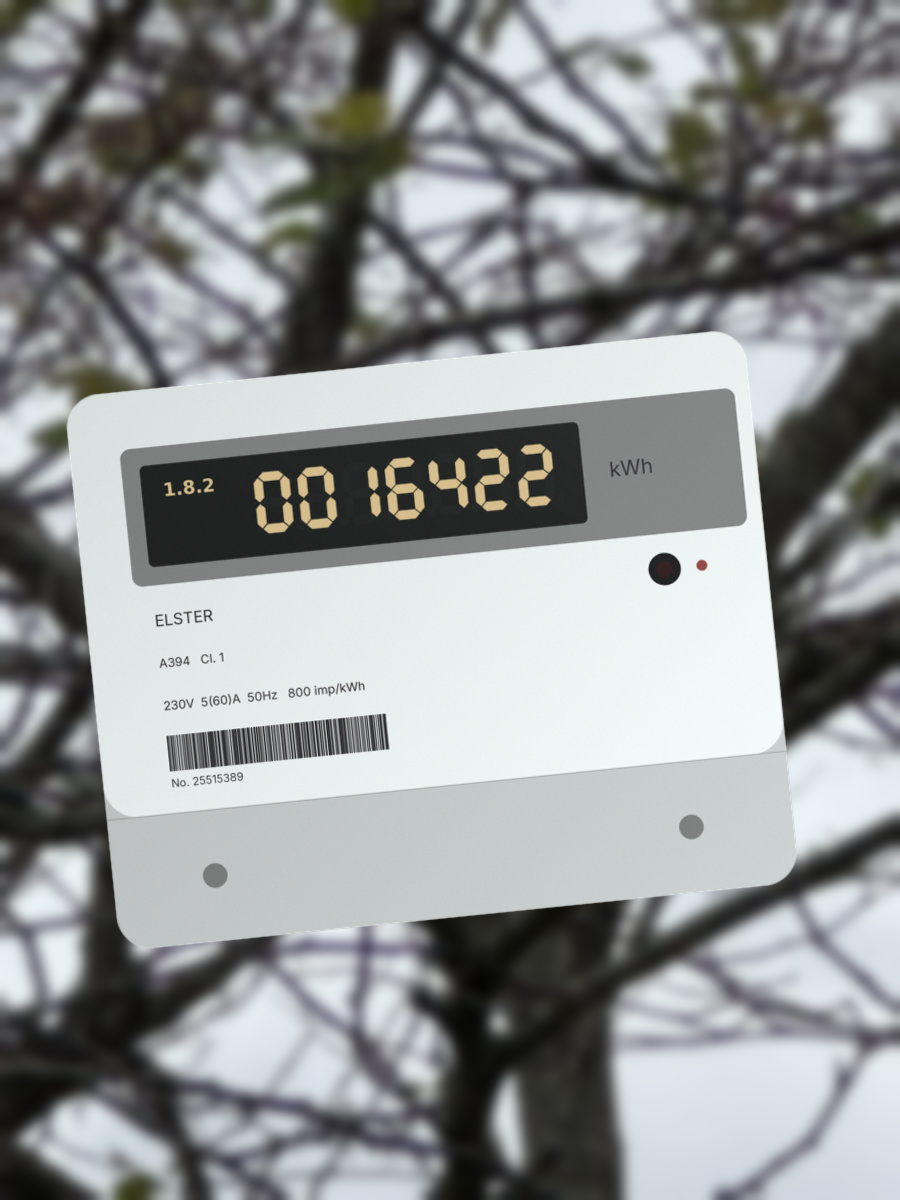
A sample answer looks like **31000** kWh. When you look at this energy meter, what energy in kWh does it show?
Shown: **16422** kWh
